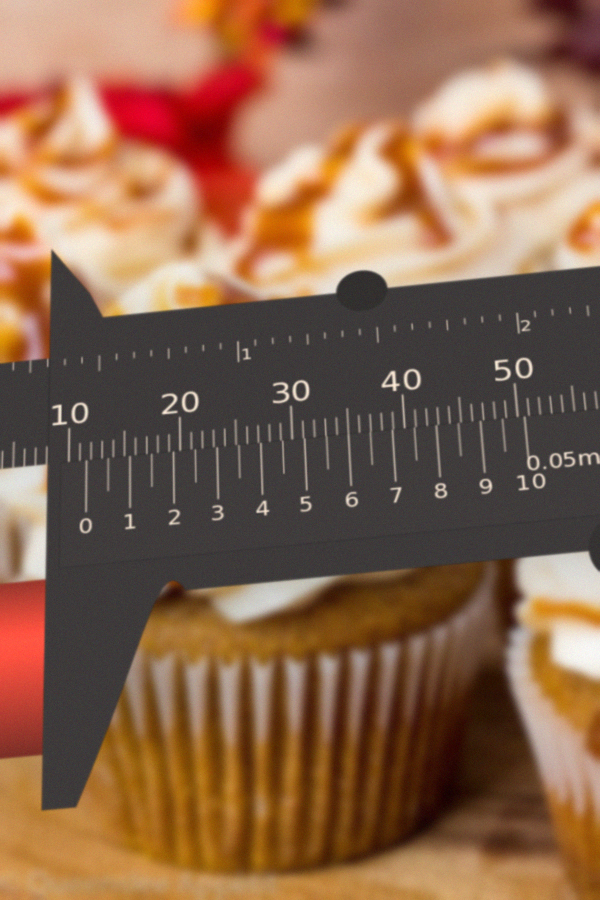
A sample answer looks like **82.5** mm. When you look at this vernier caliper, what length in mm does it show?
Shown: **11.6** mm
